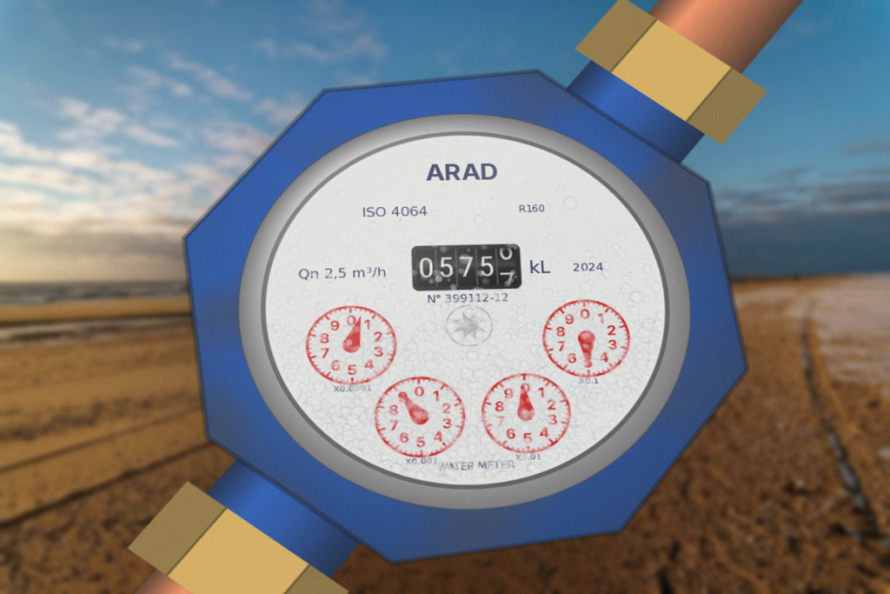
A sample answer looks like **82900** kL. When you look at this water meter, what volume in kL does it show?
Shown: **5756.4990** kL
